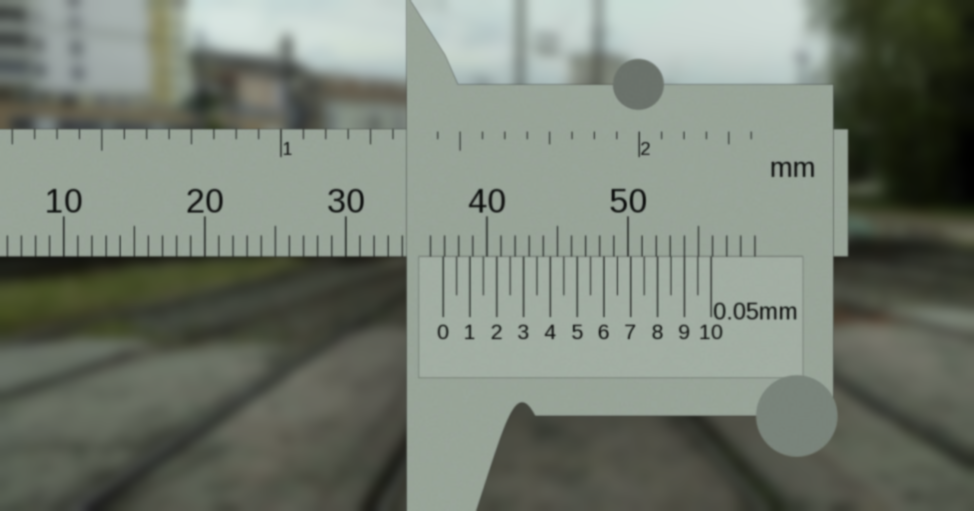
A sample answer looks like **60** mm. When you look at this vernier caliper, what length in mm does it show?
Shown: **36.9** mm
